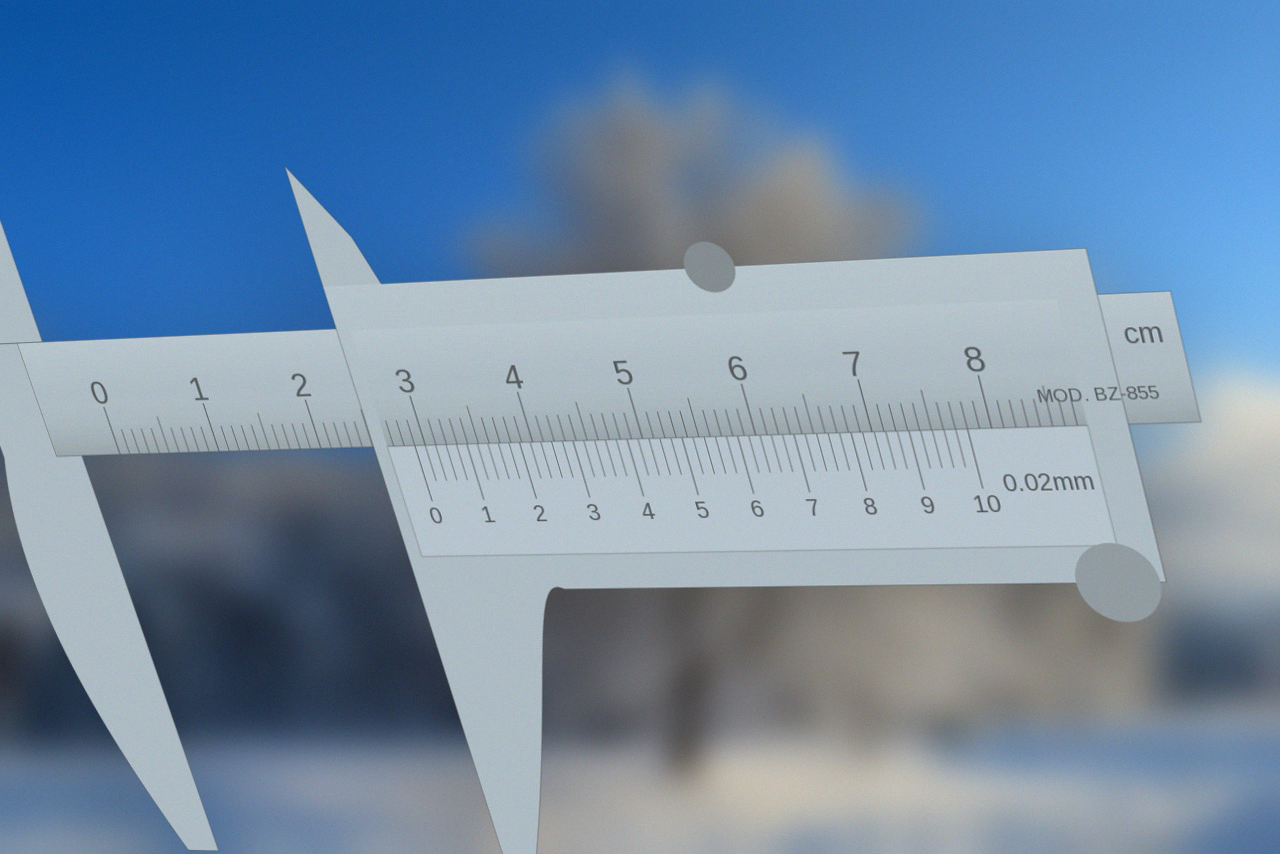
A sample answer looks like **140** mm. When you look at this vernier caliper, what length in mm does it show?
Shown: **29.0** mm
